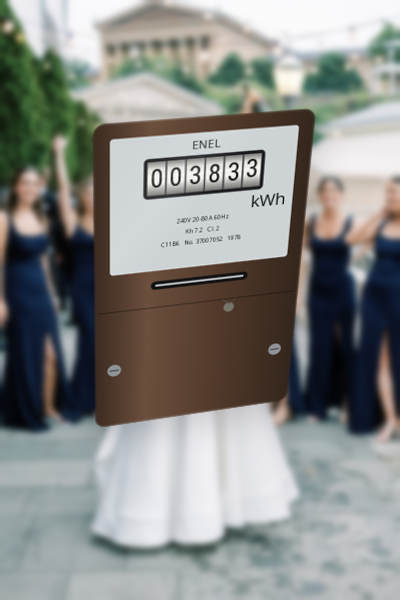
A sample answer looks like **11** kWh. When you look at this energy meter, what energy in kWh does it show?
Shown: **3833** kWh
